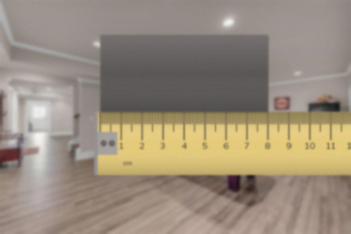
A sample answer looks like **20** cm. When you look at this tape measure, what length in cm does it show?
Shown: **8** cm
